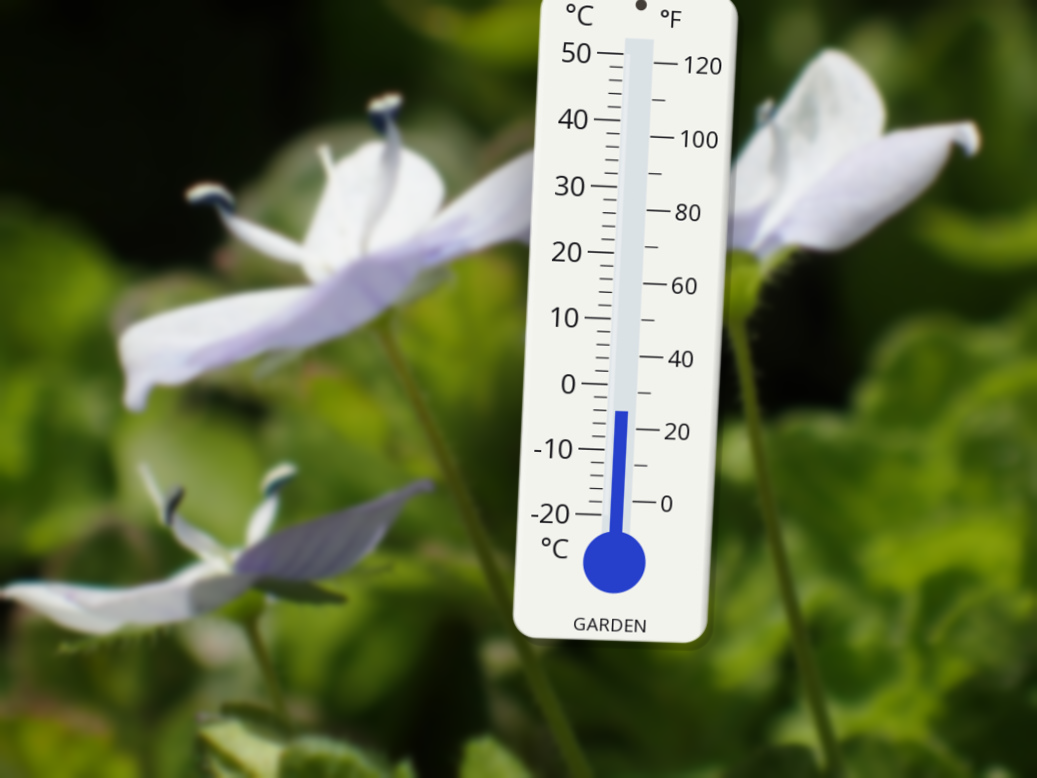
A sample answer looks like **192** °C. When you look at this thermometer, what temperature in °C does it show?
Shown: **-4** °C
